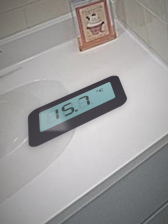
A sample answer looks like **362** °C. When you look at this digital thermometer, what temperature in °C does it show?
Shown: **15.7** °C
